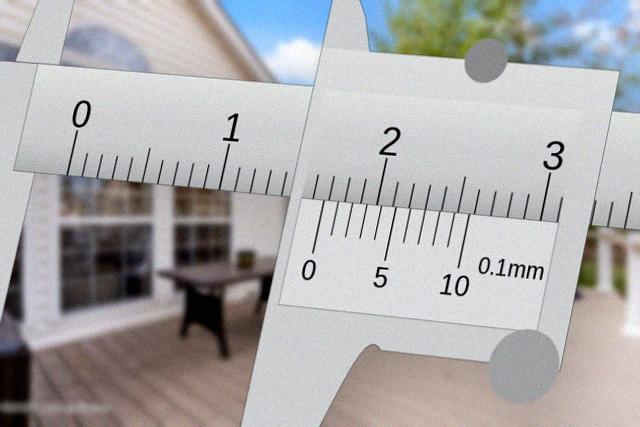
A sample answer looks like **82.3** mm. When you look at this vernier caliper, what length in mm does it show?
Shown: **16.7** mm
